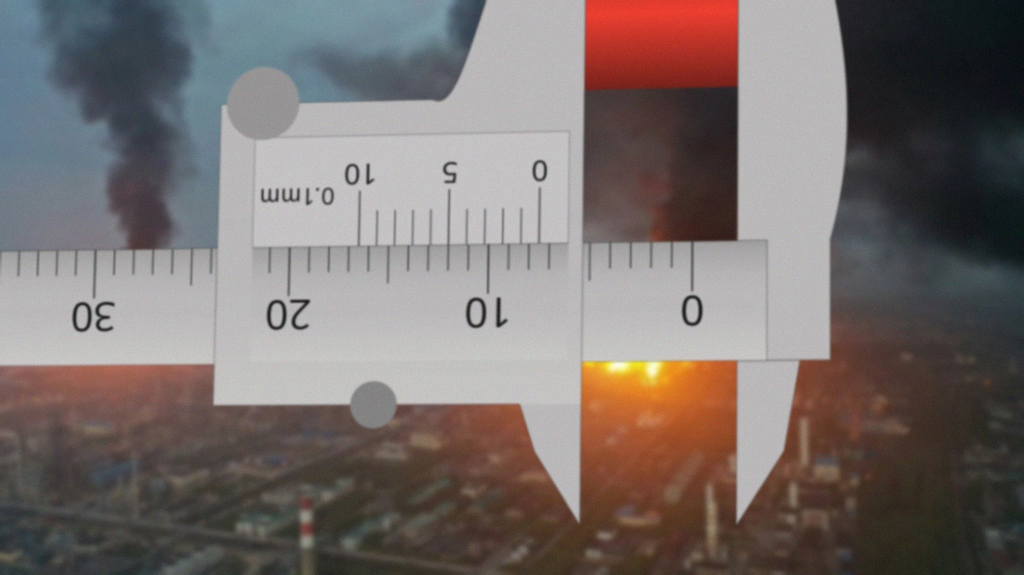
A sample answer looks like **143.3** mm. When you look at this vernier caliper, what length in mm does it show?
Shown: **7.5** mm
